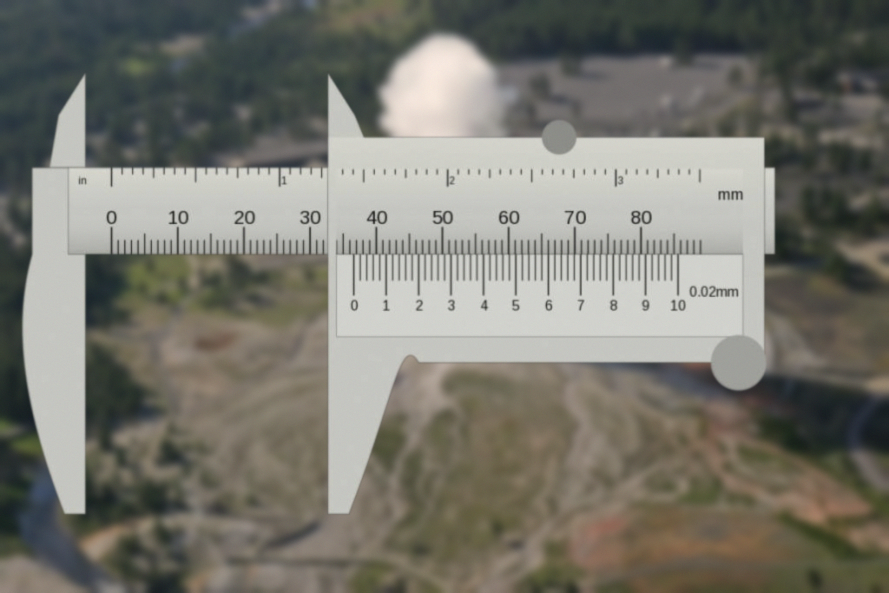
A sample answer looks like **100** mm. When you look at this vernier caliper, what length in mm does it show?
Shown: **36.6** mm
